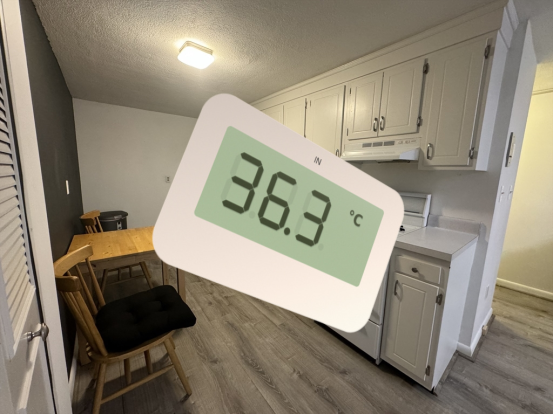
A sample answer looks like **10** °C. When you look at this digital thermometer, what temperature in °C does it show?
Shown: **36.3** °C
